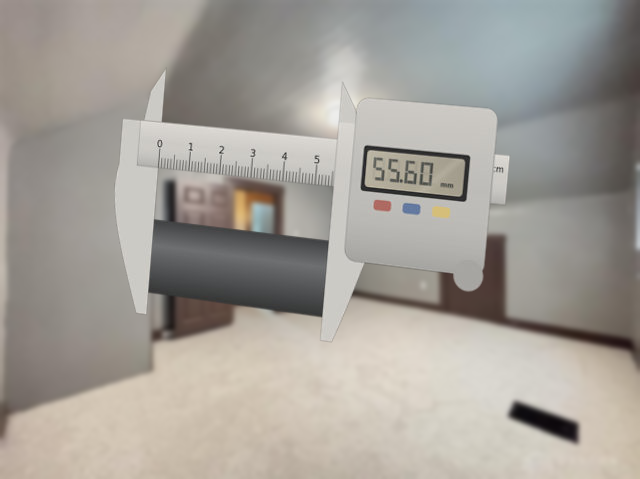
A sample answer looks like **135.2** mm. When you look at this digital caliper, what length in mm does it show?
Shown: **55.60** mm
